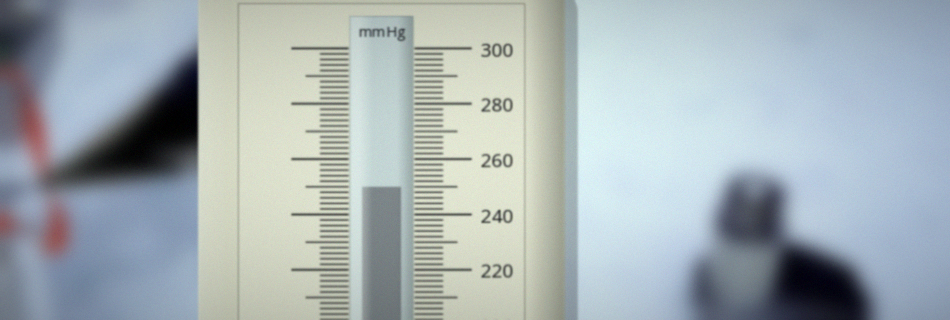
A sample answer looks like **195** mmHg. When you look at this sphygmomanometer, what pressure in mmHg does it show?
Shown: **250** mmHg
